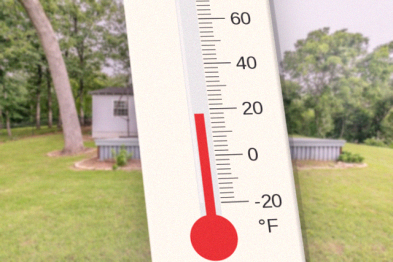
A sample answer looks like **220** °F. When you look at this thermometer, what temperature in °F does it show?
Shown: **18** °F
